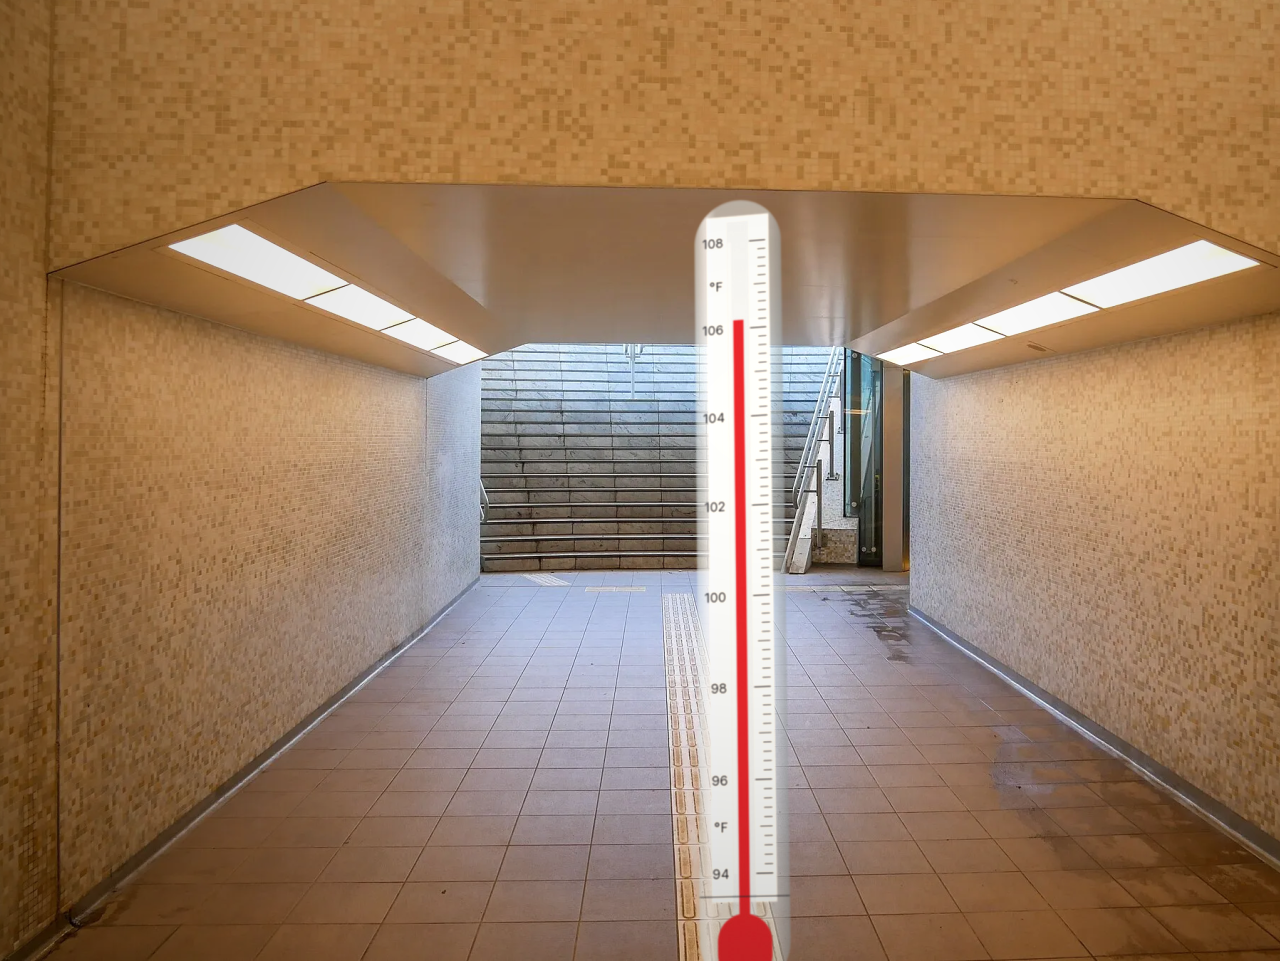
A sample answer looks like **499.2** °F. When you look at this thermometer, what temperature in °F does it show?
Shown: **106.2** °F
